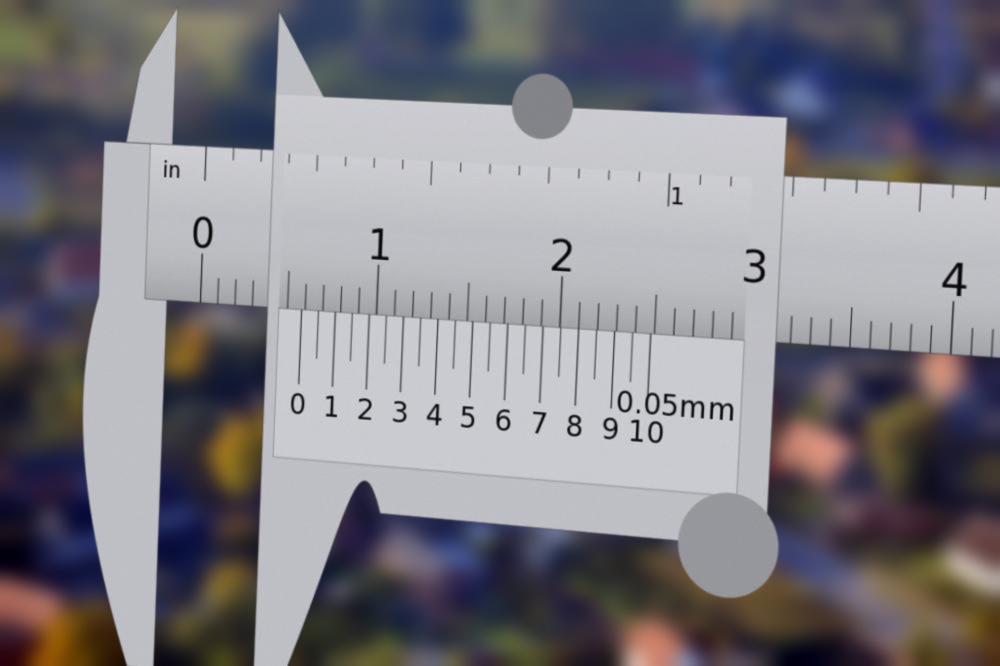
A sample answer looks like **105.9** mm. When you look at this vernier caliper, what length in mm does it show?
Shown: **5.8** mm
